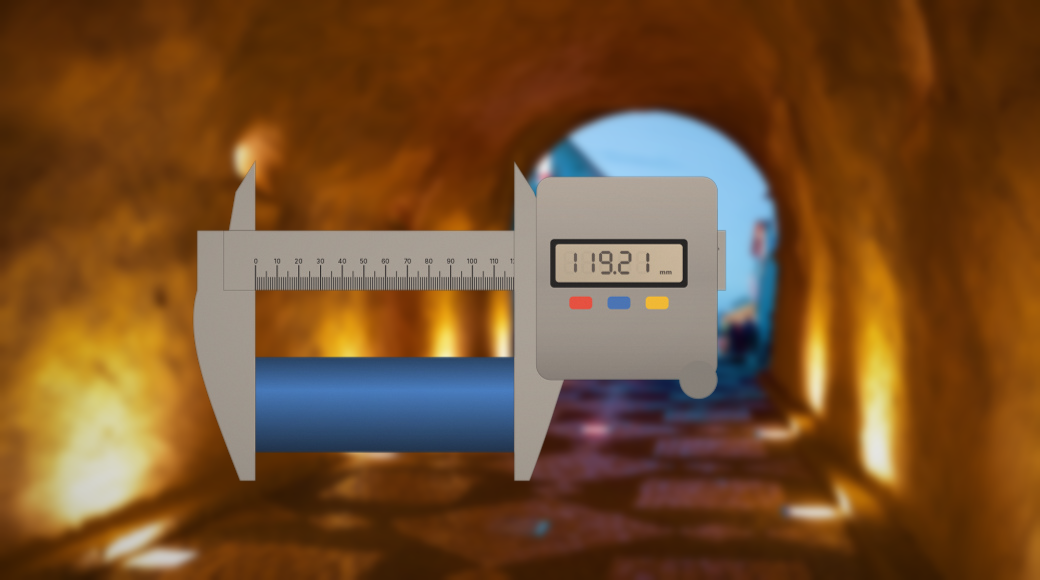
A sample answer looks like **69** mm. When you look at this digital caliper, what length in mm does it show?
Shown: **119.21** mm
